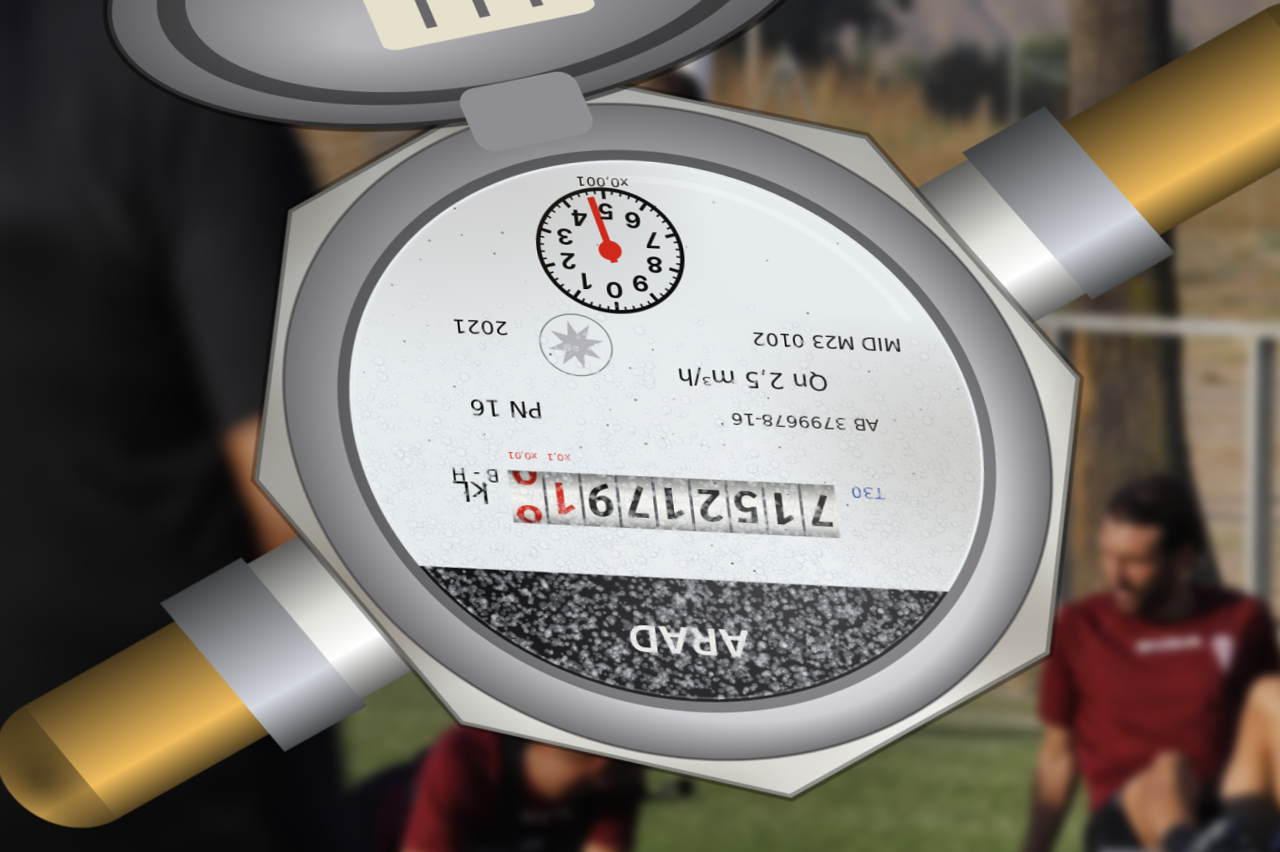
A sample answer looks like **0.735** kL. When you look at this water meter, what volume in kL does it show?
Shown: **7152179.184** kL
